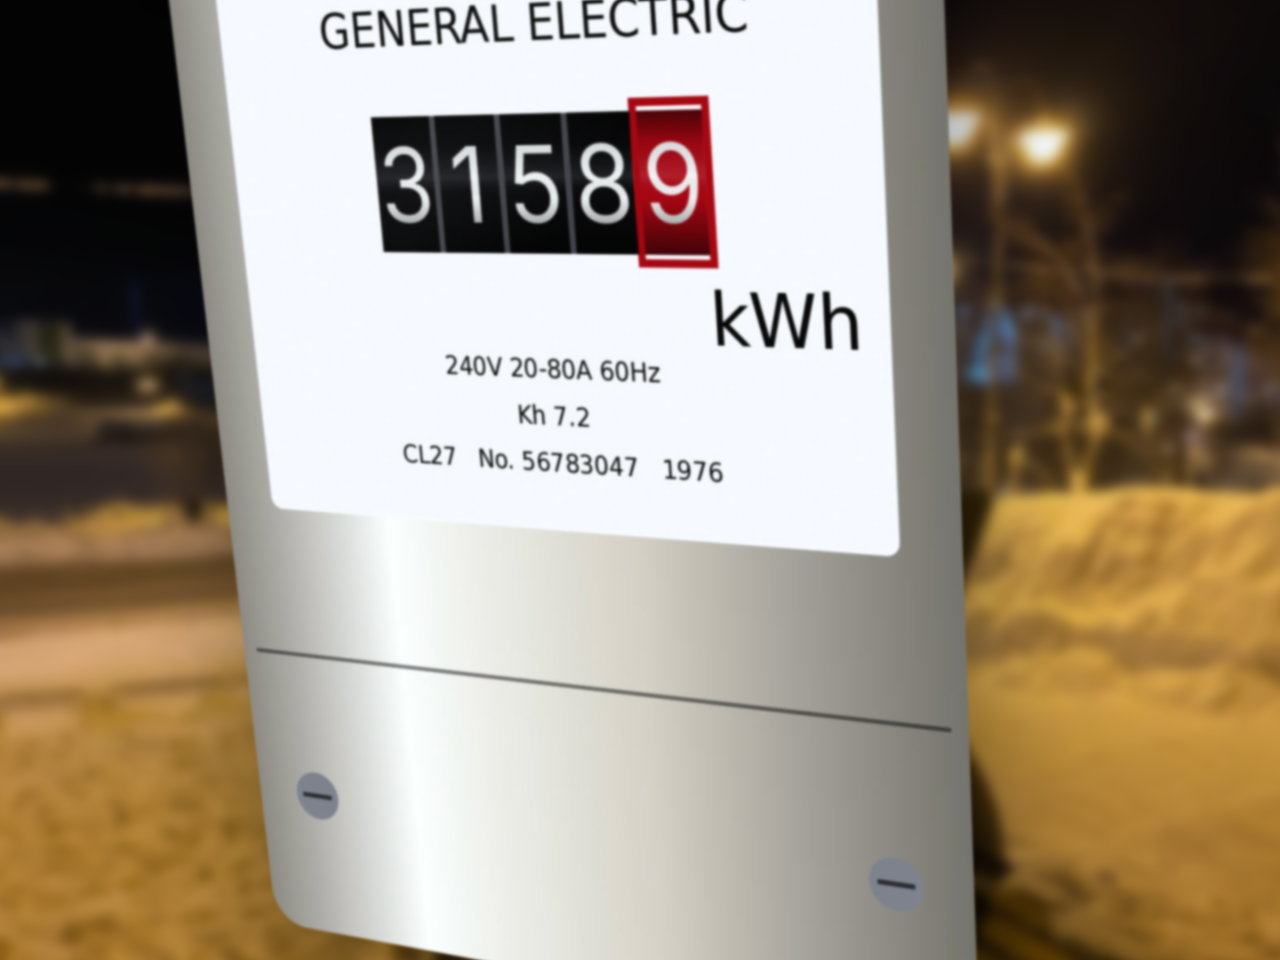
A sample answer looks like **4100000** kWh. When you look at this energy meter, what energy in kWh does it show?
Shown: **3158.9** kWh
